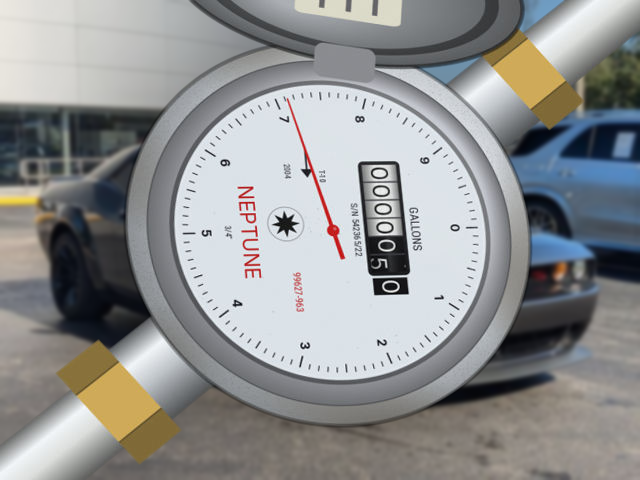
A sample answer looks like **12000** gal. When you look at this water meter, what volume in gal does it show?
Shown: **47.1** gal
